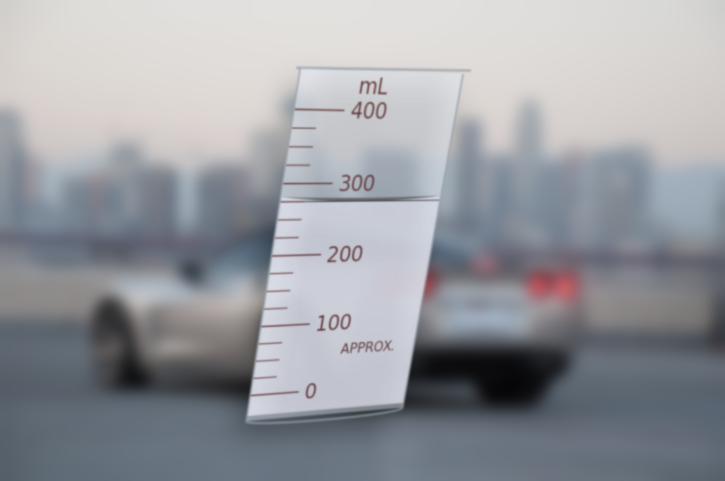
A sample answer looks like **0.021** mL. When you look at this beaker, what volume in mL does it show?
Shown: **275** mL
